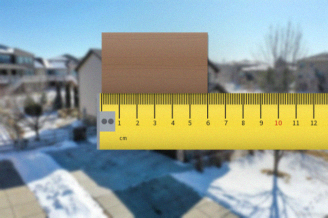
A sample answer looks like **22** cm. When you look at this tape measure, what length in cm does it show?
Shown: **6** cm
